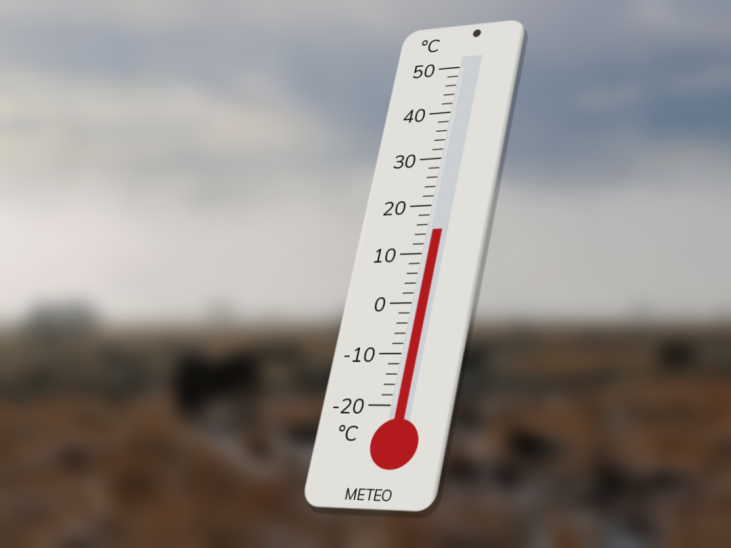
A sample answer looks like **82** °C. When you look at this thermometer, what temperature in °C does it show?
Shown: **15** °C
